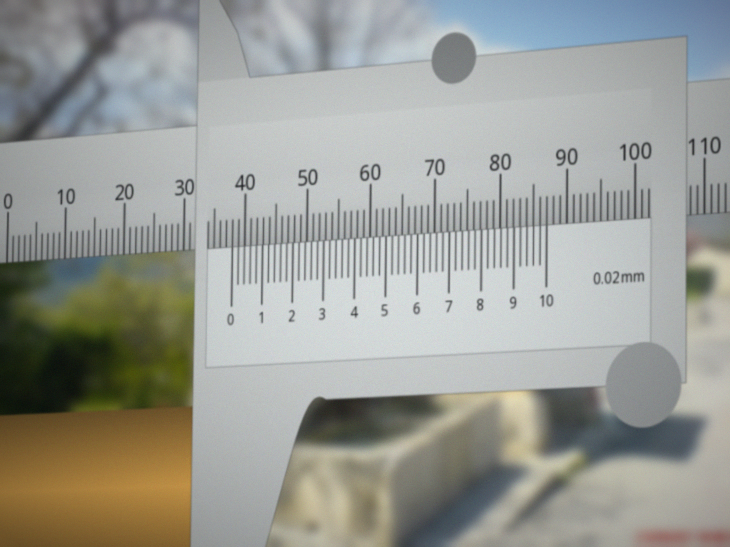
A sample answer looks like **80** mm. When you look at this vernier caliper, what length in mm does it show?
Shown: **38.0** mm
